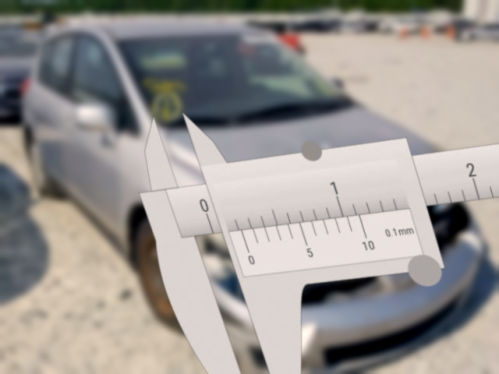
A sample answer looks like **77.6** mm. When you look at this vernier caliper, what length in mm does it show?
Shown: **2.2** mm
